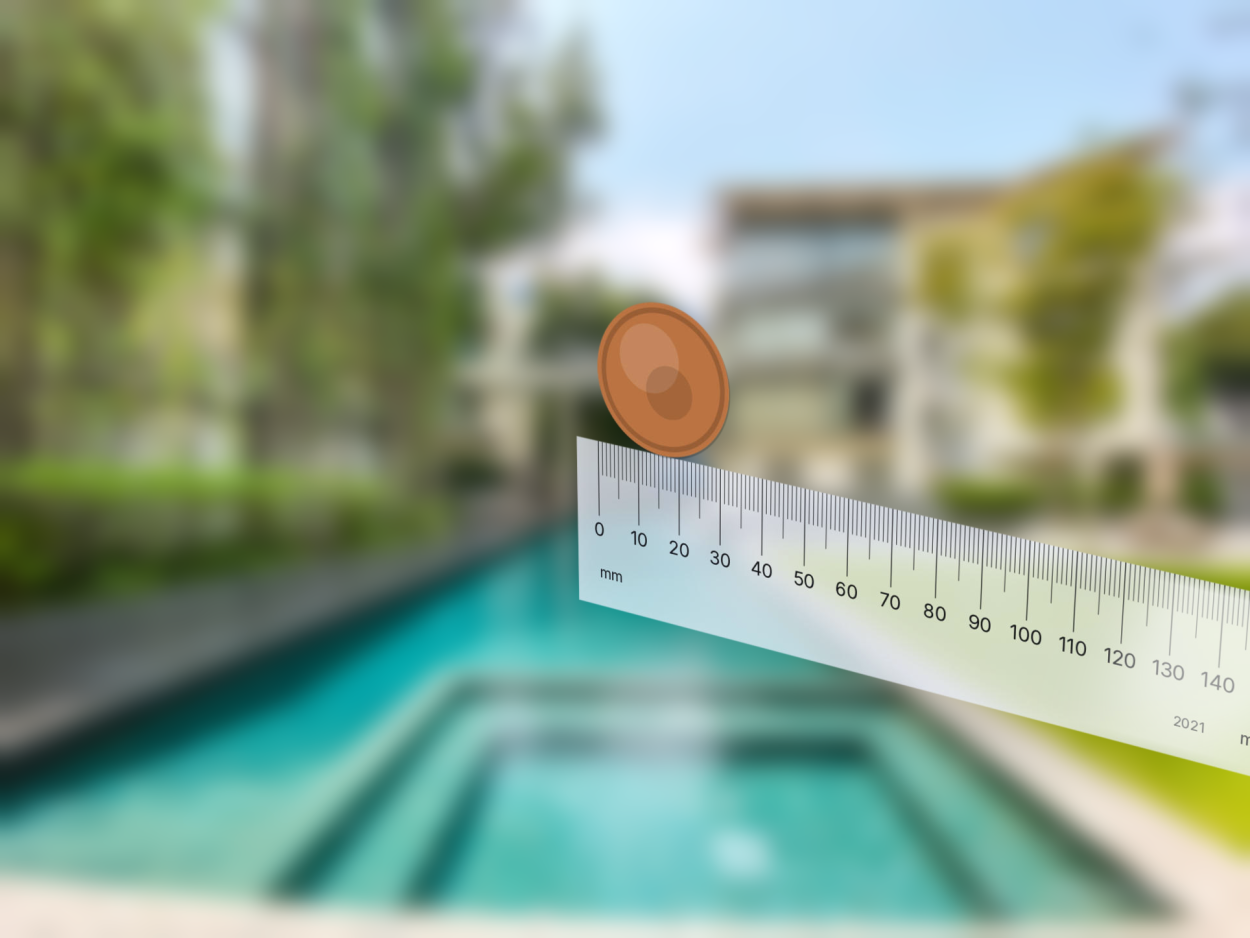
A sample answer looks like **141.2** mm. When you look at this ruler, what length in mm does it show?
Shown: **32** mm
